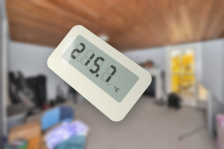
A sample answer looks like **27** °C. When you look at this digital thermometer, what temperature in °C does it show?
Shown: **215.7** °C
